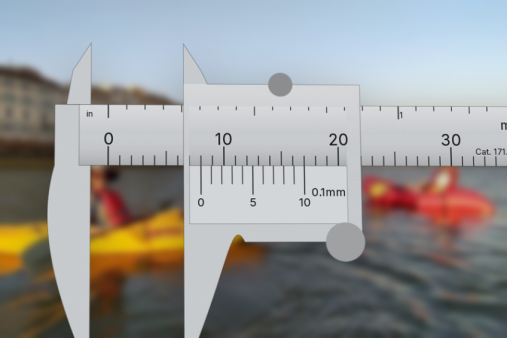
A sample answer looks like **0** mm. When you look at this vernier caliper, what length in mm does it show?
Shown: **8.0** mm
